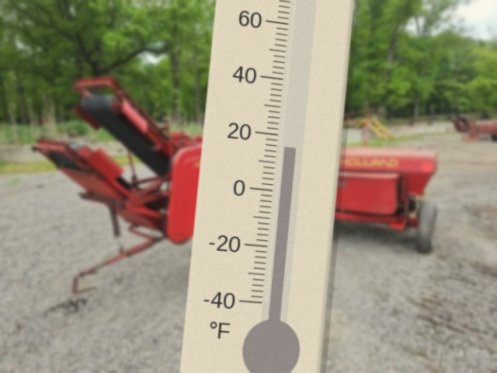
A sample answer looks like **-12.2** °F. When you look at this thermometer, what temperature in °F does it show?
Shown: **16** °F
